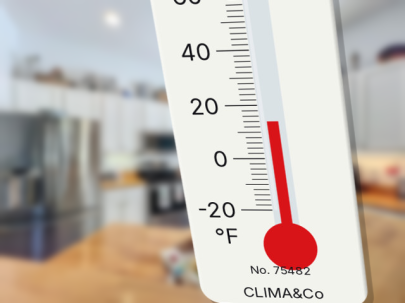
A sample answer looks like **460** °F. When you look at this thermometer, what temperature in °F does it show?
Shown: **14** °F
